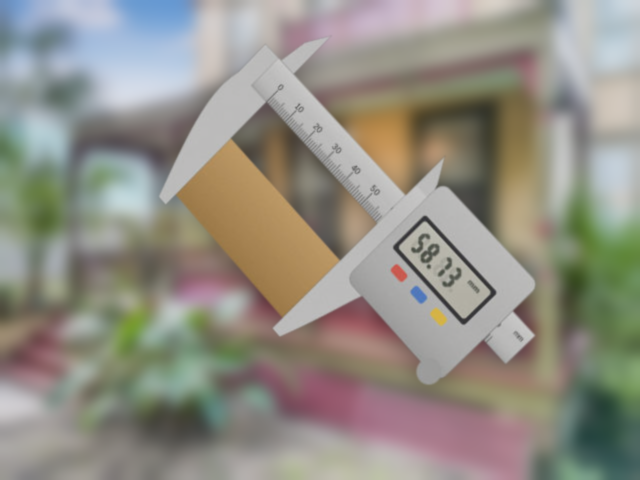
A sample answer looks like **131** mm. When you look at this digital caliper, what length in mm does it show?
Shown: **58.73** mm
